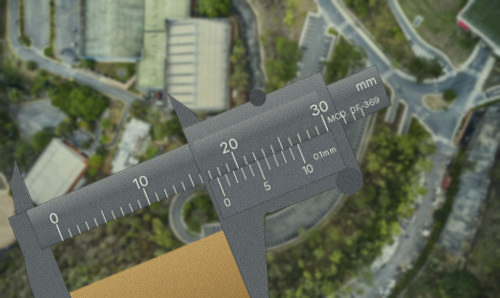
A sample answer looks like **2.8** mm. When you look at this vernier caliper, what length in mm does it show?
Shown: **17.6** mm
